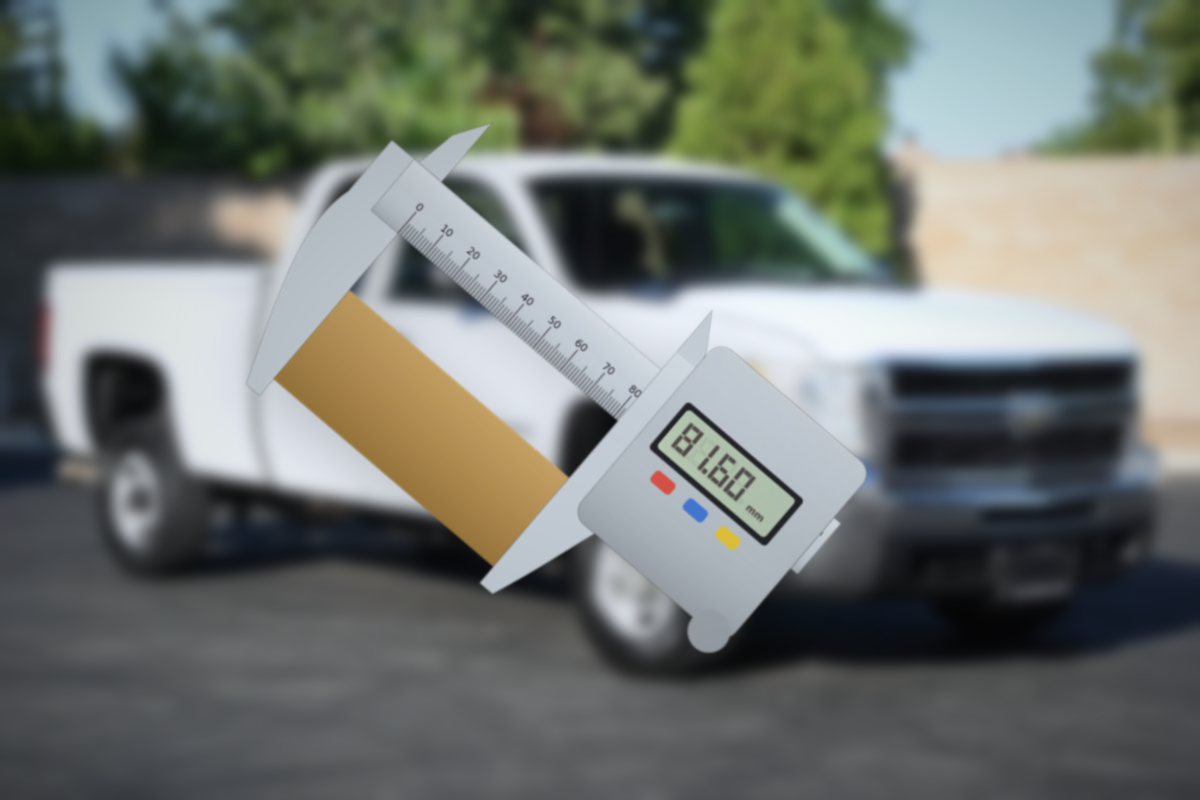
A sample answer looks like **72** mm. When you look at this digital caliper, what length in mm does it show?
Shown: **81.60** mm
